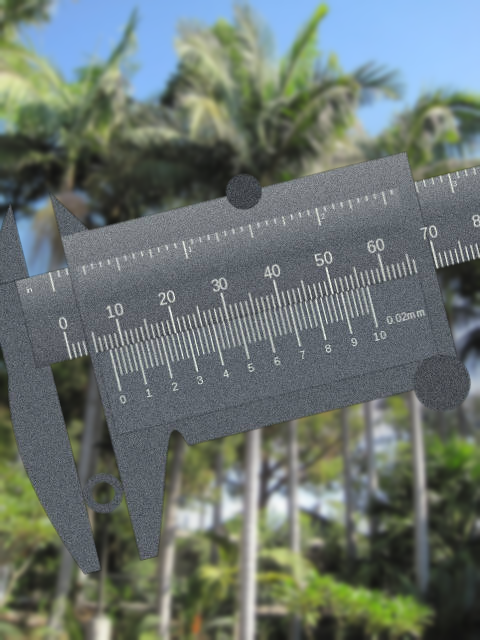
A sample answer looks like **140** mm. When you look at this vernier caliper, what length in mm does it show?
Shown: **7.5** mm
